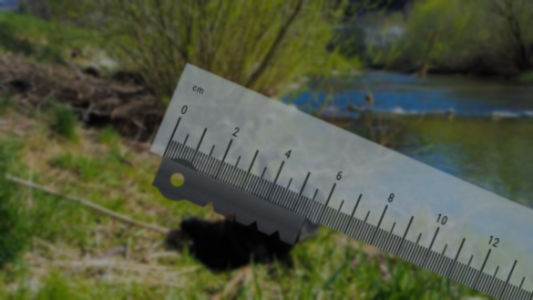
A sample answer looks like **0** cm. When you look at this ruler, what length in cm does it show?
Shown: **5.5** cm
